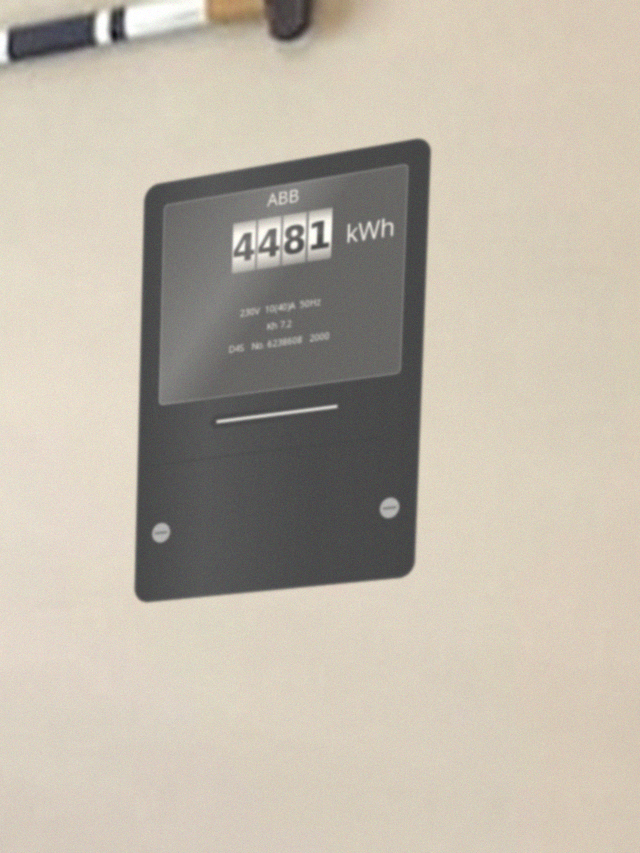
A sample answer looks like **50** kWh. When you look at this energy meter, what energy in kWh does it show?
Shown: **4481** kWh
